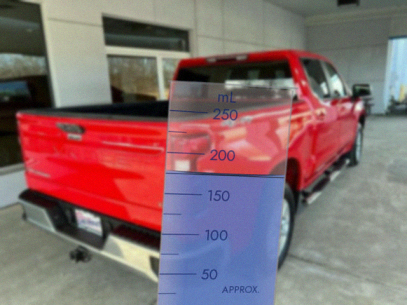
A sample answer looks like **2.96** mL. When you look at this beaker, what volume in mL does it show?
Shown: **175** mL
